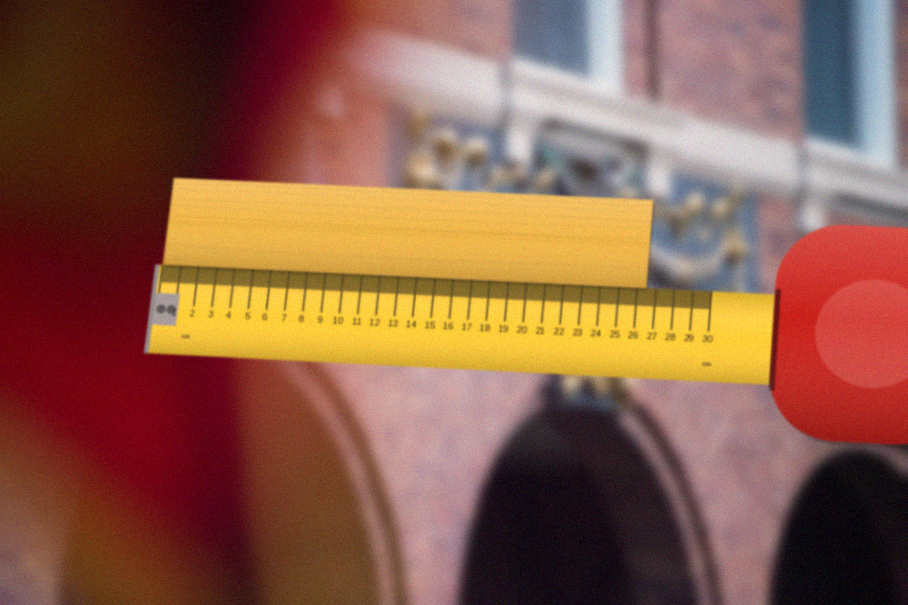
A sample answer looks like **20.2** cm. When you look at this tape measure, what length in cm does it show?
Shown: **26.5** cm
